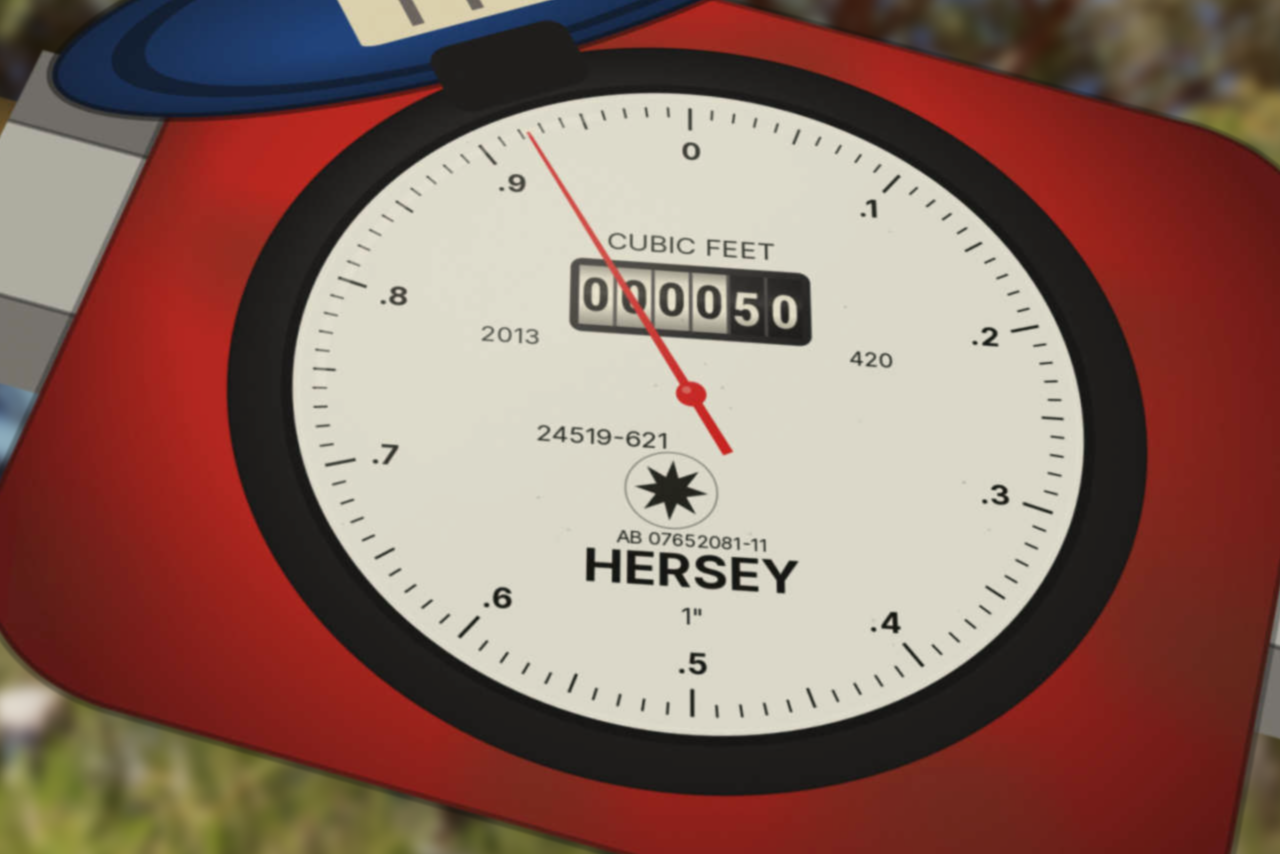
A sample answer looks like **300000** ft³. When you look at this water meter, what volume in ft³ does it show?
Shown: **49.92** ft³
